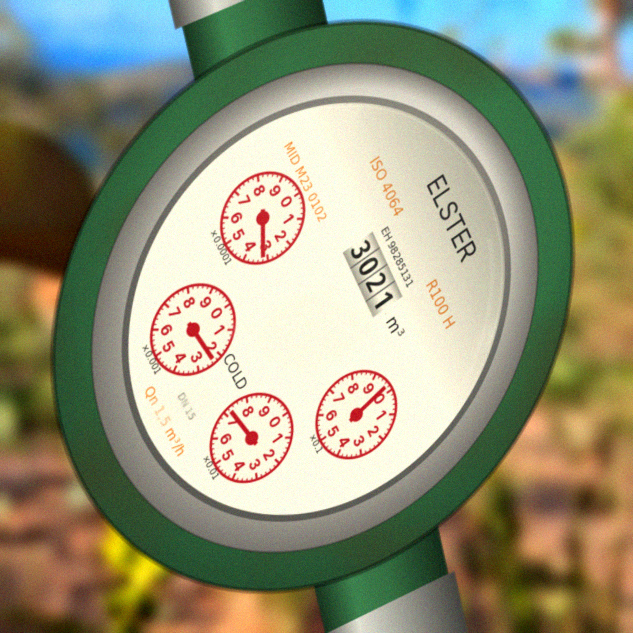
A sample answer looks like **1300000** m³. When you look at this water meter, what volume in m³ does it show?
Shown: **3020.9723** m³
